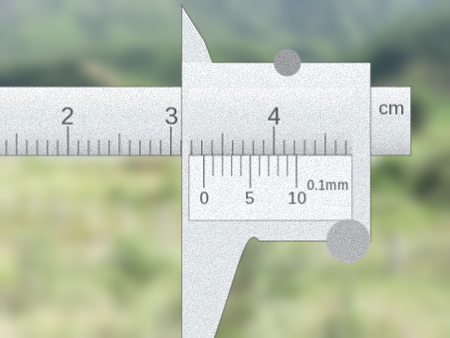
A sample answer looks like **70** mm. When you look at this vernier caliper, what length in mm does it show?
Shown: **33.2** mm
